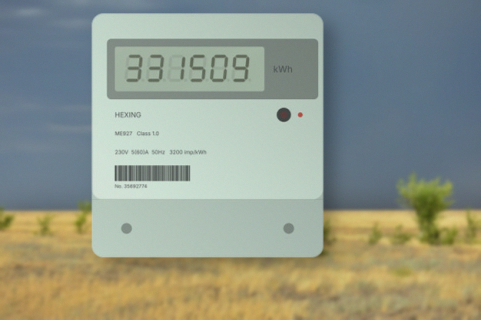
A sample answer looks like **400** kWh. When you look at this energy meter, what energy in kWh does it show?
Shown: **331509** kWh
